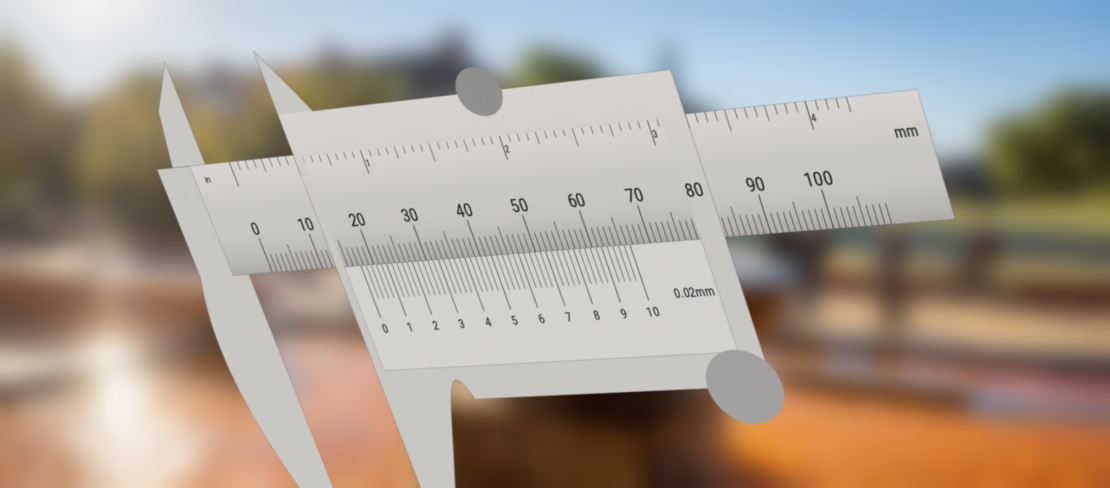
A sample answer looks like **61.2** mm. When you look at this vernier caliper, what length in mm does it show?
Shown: **17.5** mm
